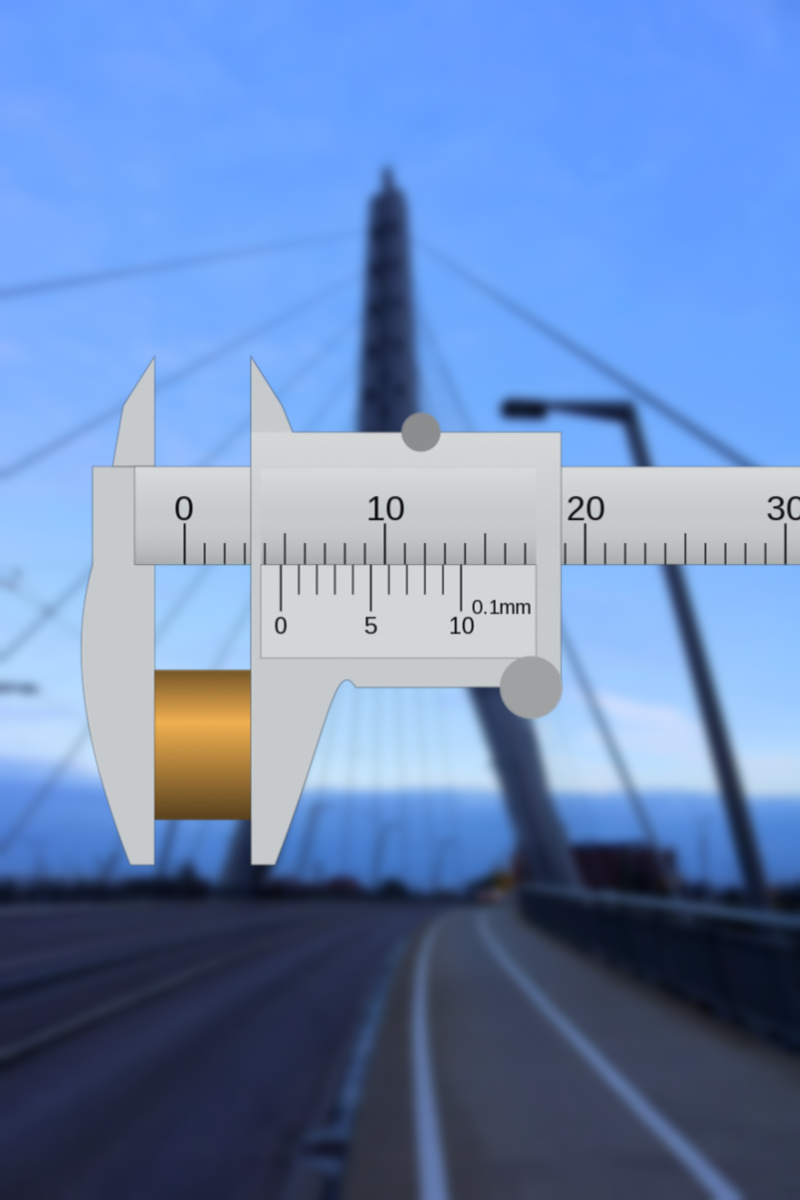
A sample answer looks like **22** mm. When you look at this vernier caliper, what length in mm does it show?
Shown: **4.8** mm
